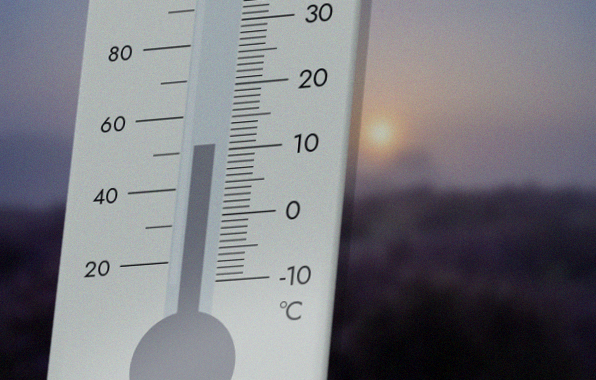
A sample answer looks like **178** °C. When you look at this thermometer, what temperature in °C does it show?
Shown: **11** °C
